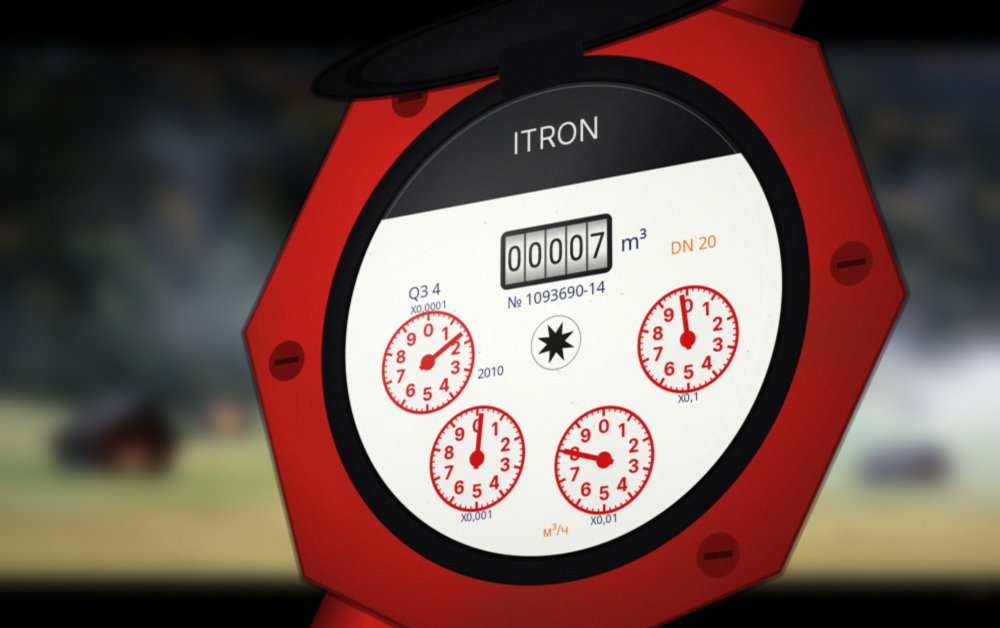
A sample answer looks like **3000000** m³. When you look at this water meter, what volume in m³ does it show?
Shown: **6.9801** m³
